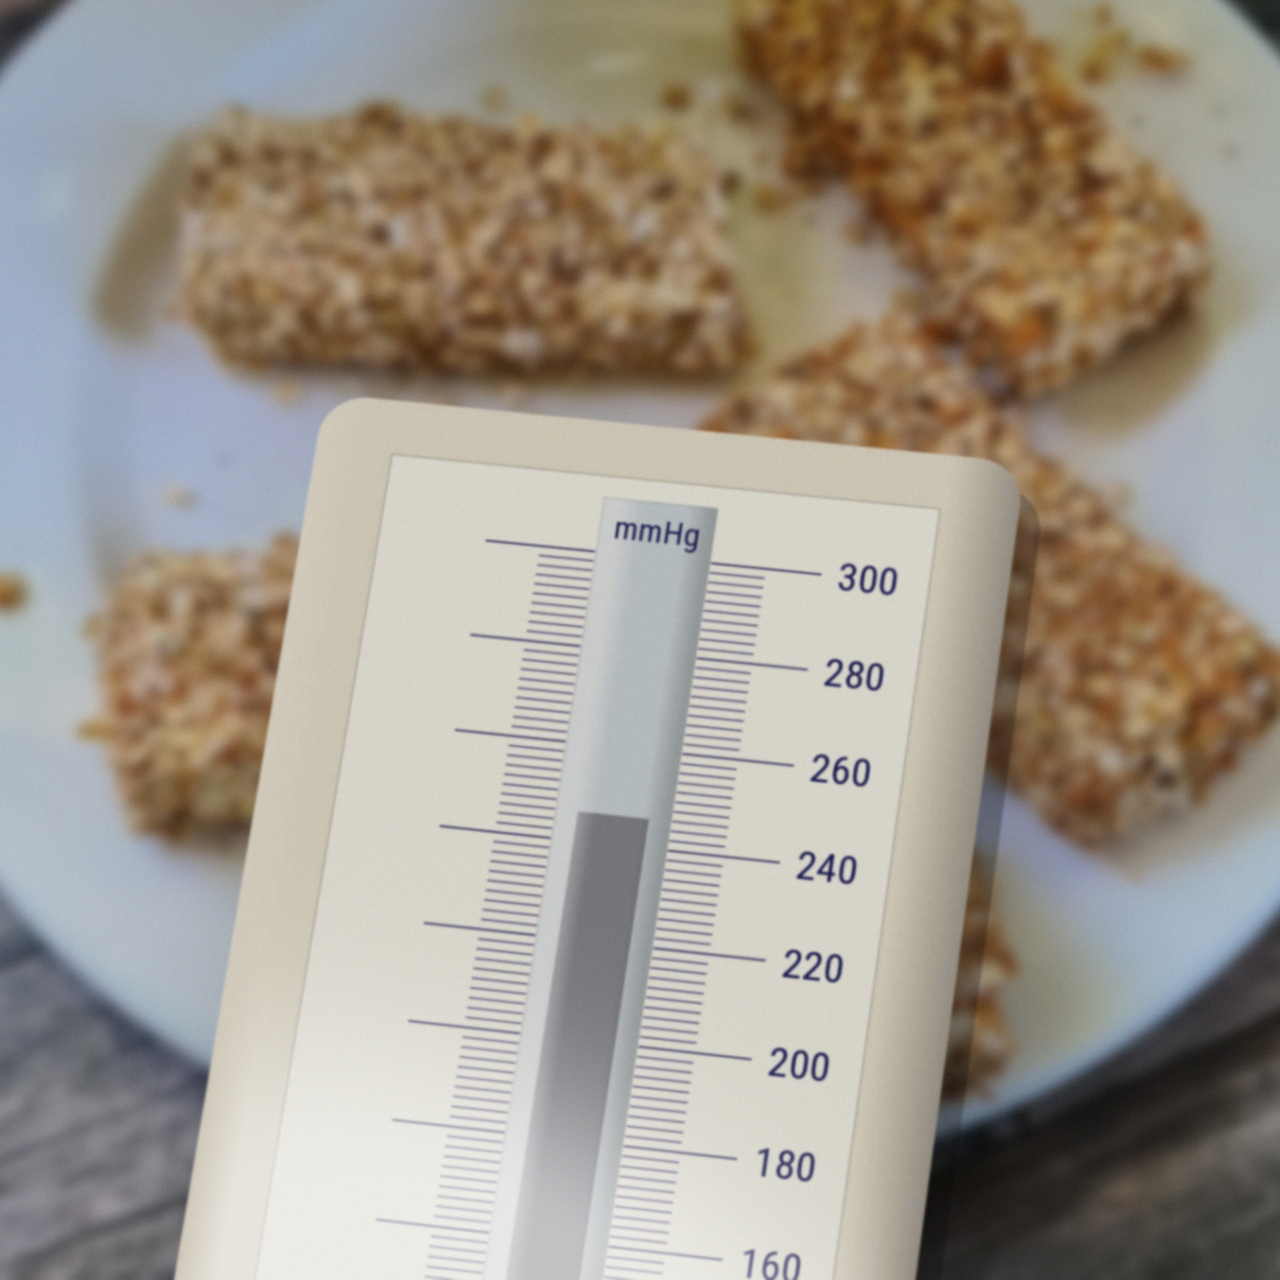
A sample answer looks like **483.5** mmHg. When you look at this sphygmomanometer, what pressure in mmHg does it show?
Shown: **246** mmHg
